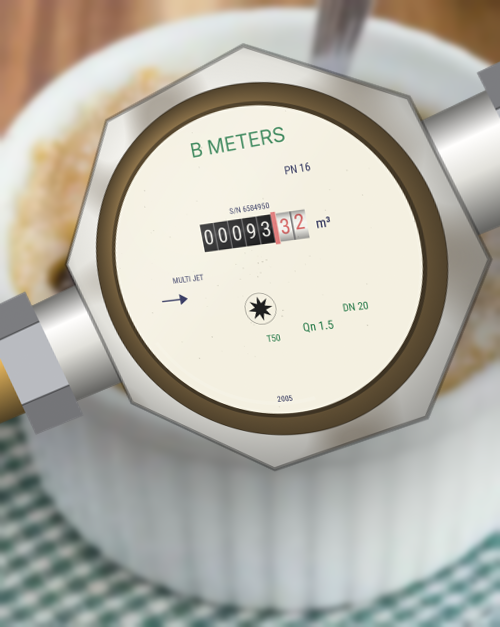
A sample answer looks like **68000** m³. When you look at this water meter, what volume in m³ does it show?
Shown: **93.32** m³
